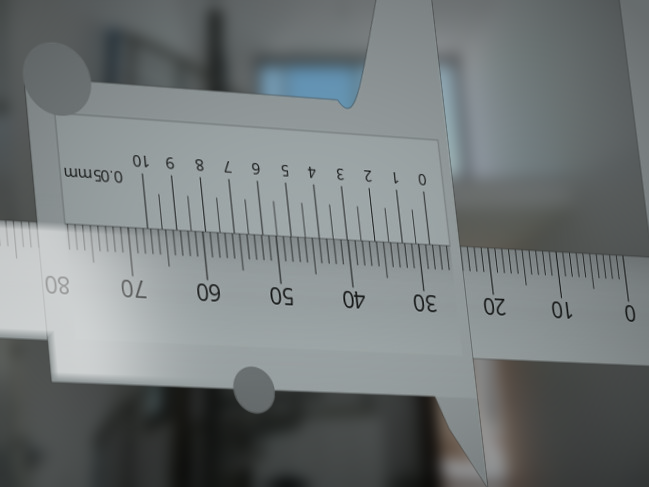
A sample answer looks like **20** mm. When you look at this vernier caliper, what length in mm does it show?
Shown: **28.4** mm
